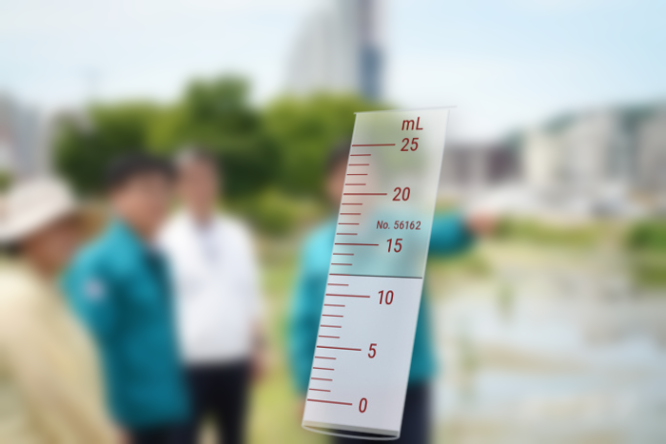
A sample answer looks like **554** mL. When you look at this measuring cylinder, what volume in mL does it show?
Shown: **12** mL
